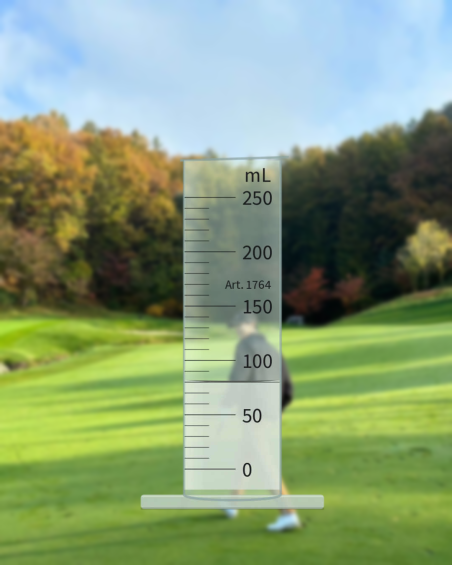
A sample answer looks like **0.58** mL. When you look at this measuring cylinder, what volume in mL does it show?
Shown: **80** mL
